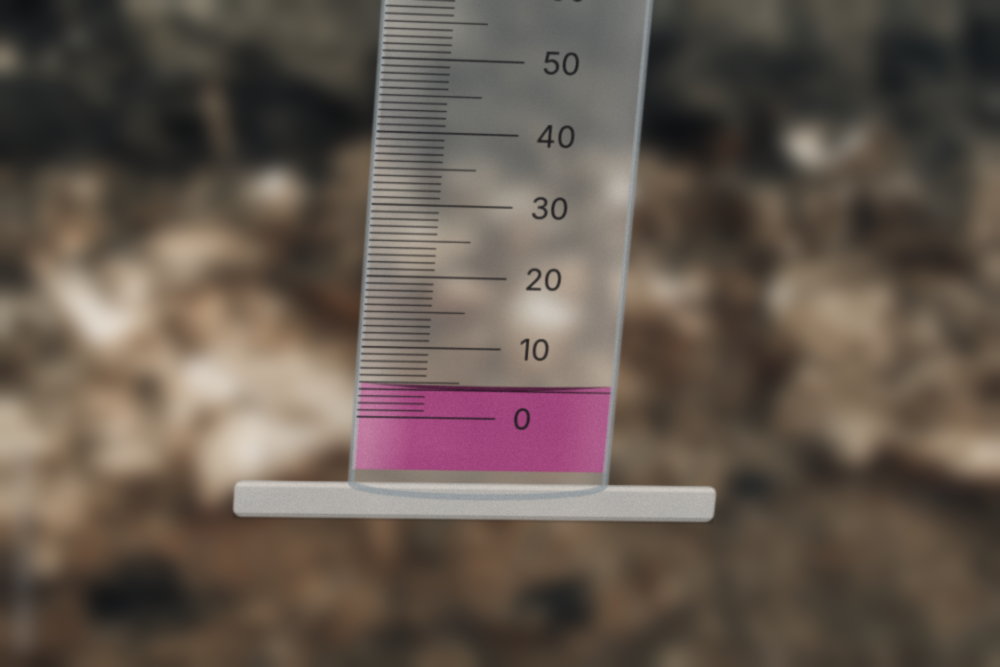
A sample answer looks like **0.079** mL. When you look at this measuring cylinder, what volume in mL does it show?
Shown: **4** mL
